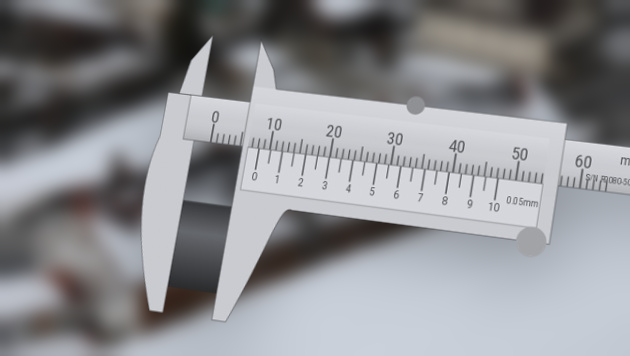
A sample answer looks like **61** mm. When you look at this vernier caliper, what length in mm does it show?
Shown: **8.2** mm
